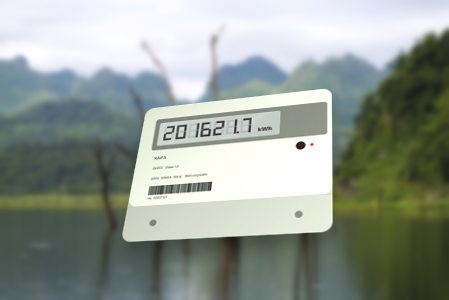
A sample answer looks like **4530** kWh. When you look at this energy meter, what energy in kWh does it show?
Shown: **201621.7** kWh
